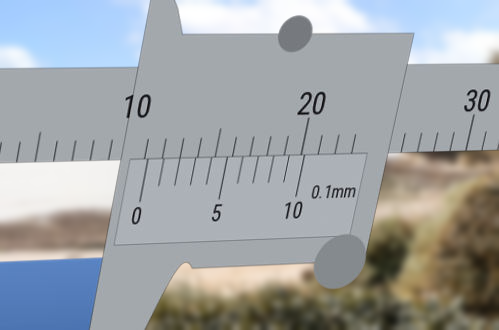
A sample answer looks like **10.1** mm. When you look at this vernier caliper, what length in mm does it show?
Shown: **11.2** mm
